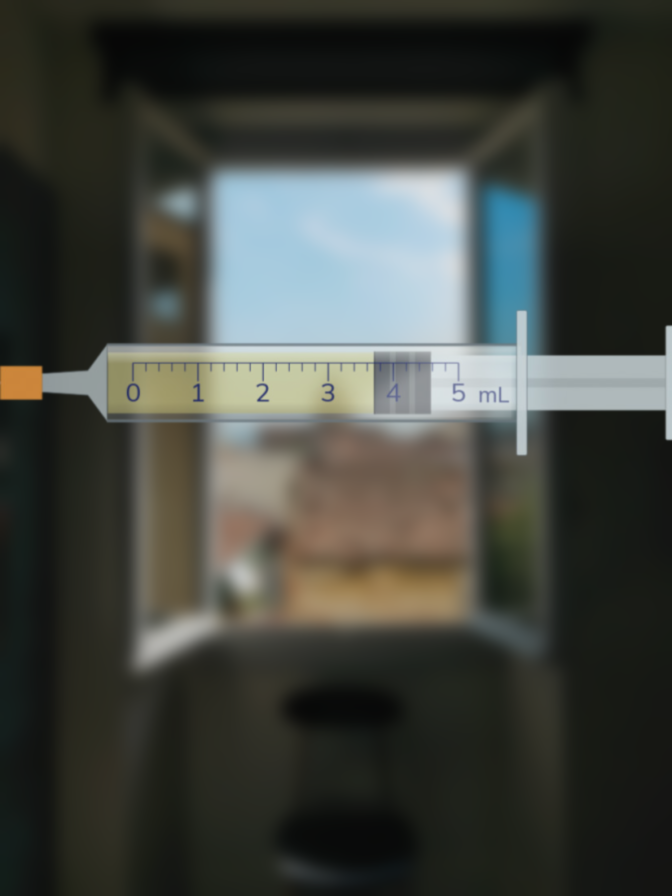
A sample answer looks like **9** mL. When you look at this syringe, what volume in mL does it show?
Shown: **3.7** mL
